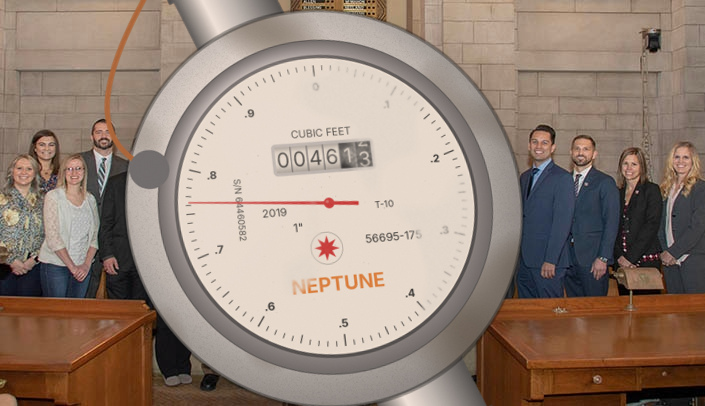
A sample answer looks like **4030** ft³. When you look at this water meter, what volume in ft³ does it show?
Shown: **4612.76** ft³
